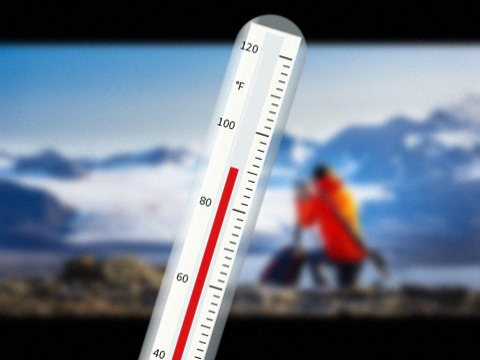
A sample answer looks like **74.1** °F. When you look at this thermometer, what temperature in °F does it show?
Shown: **90** °F
